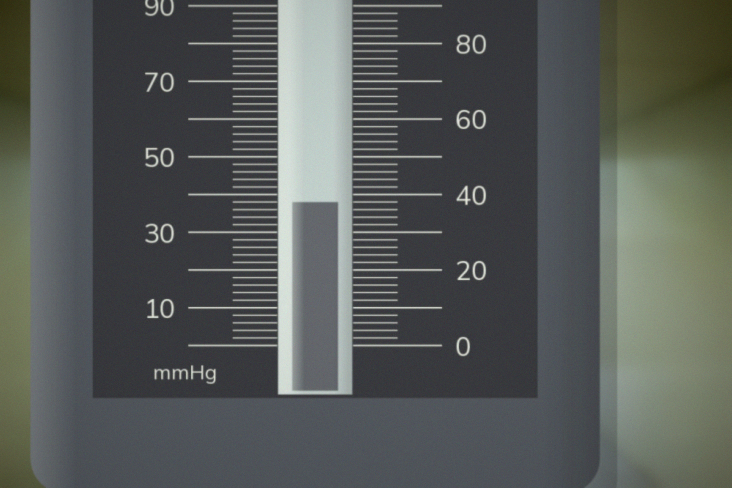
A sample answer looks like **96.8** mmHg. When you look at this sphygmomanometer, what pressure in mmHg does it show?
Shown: **38** mmHg
